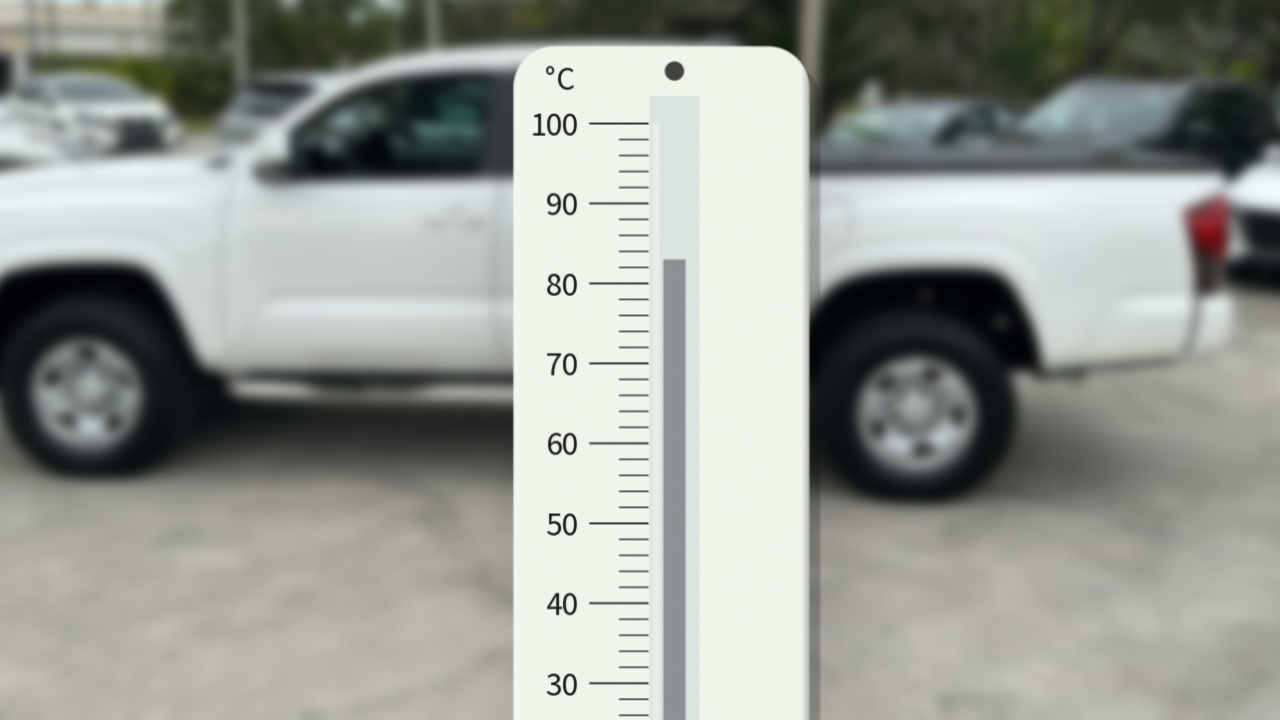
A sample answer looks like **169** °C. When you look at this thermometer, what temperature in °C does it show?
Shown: **83** °C
